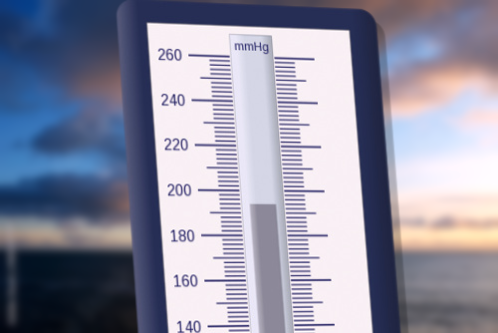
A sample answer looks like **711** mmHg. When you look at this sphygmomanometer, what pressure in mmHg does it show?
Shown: **194** mmHg
